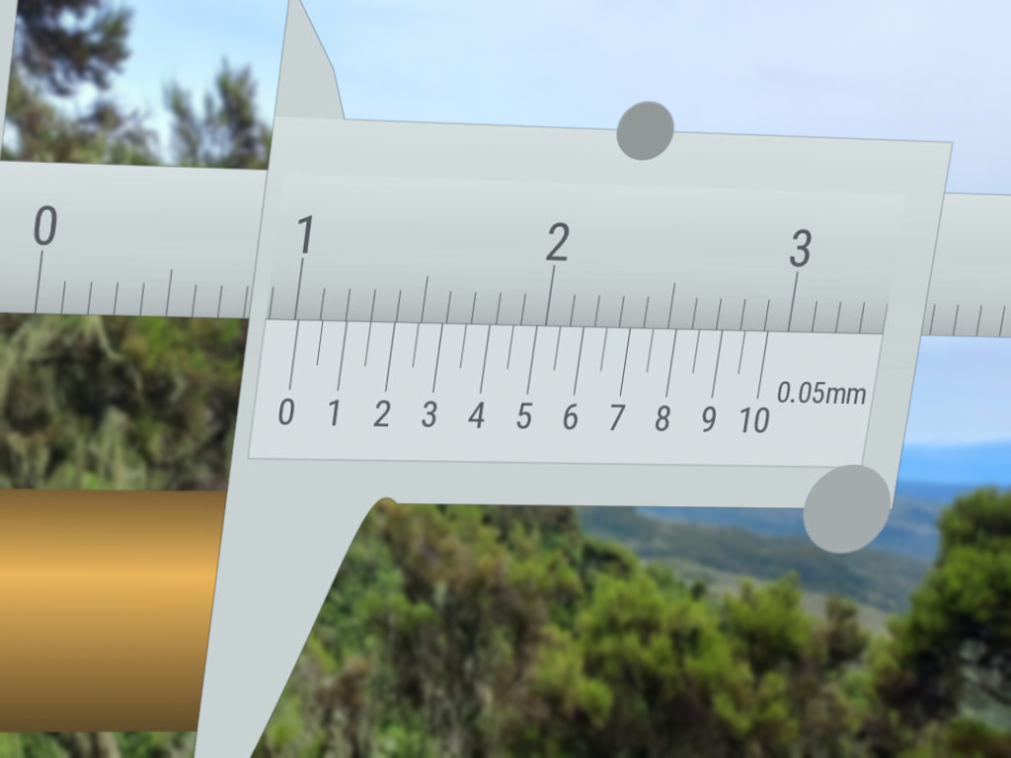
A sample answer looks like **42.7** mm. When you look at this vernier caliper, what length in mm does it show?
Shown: **10.15** mm
